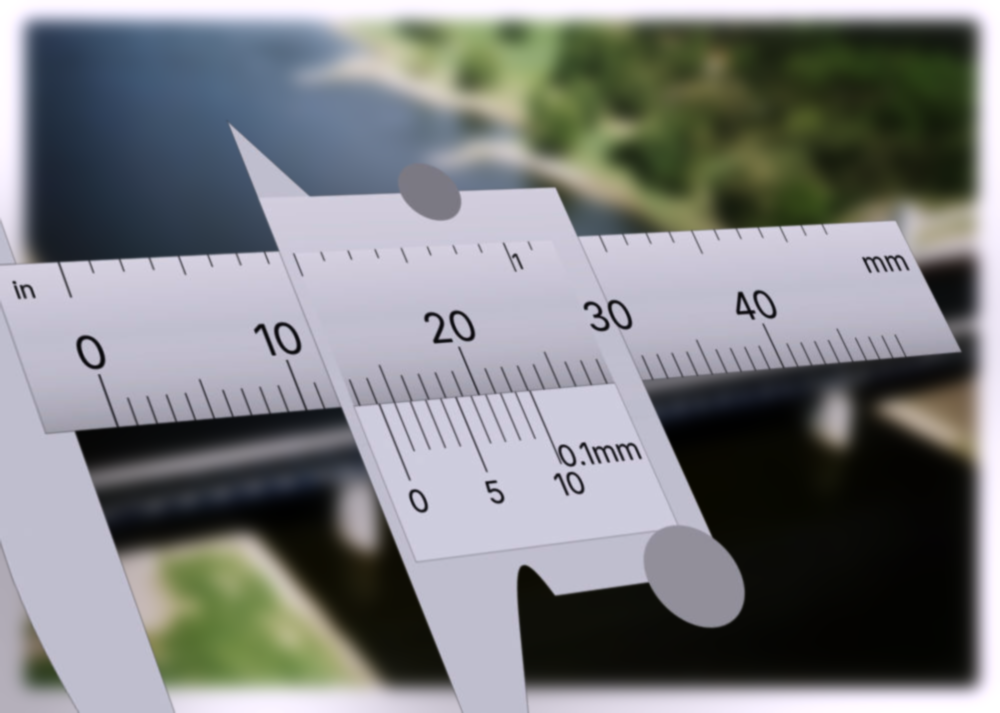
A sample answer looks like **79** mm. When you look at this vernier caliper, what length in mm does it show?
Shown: **14.1** mm
